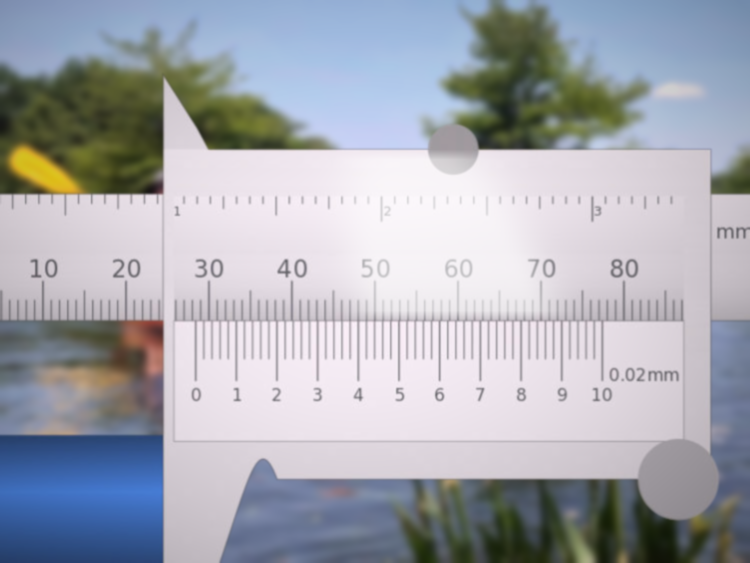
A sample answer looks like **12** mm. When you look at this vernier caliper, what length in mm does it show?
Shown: **28.4** mm
